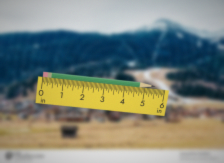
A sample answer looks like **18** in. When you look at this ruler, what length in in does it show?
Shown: **5.5** in
